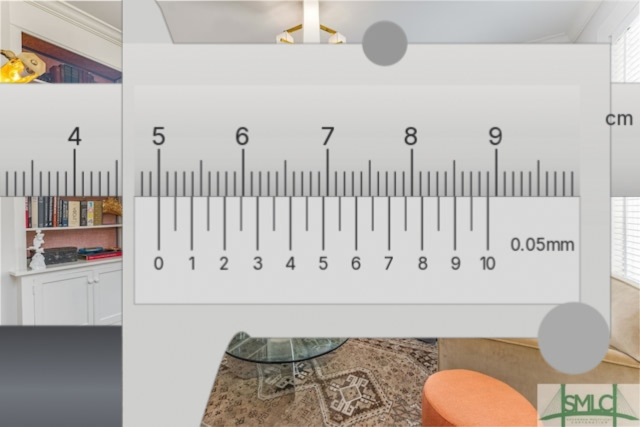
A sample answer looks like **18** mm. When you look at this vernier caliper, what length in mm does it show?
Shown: **50.0** mm
